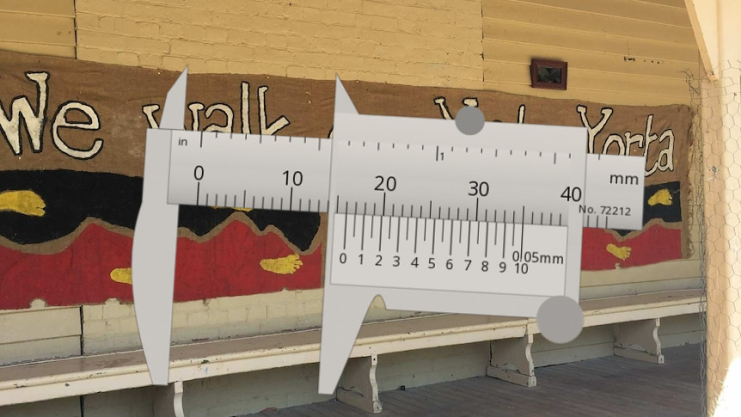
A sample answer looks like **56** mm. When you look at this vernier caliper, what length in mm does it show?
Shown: **16.0** mm
